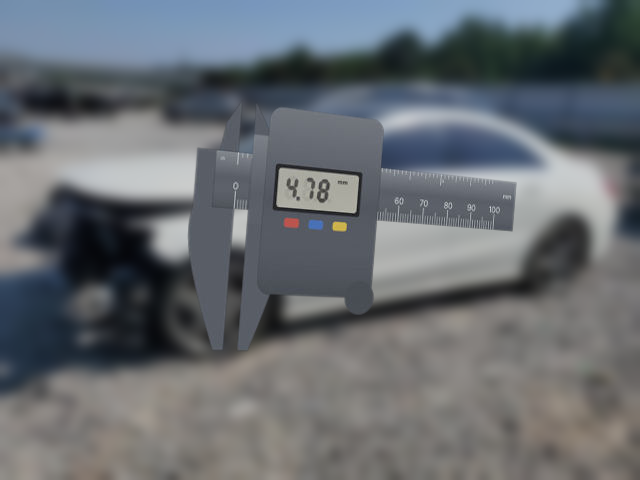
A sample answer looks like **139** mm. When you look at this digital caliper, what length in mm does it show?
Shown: **4.78** mm
